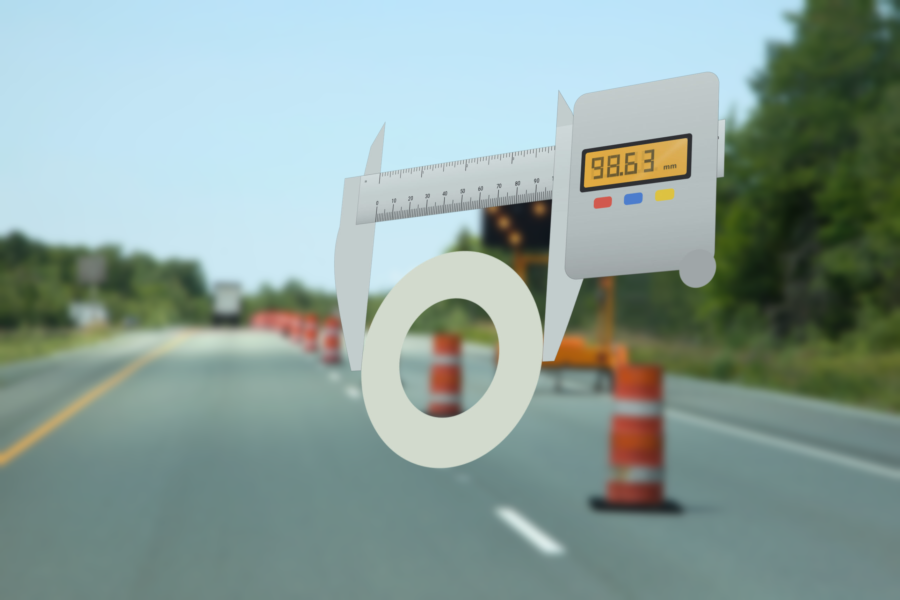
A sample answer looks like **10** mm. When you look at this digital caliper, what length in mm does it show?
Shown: **98.63** mm
